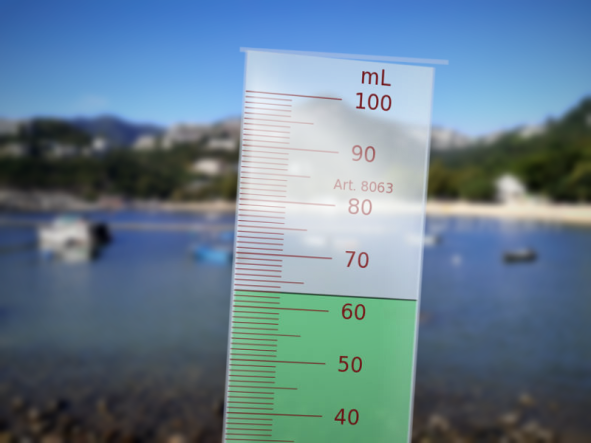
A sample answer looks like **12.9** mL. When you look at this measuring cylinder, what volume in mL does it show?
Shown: **63** mL
